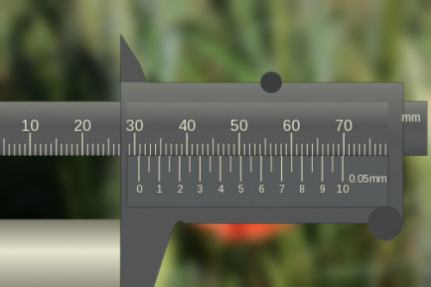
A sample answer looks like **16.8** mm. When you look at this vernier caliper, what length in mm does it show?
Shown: **30.8** mm
